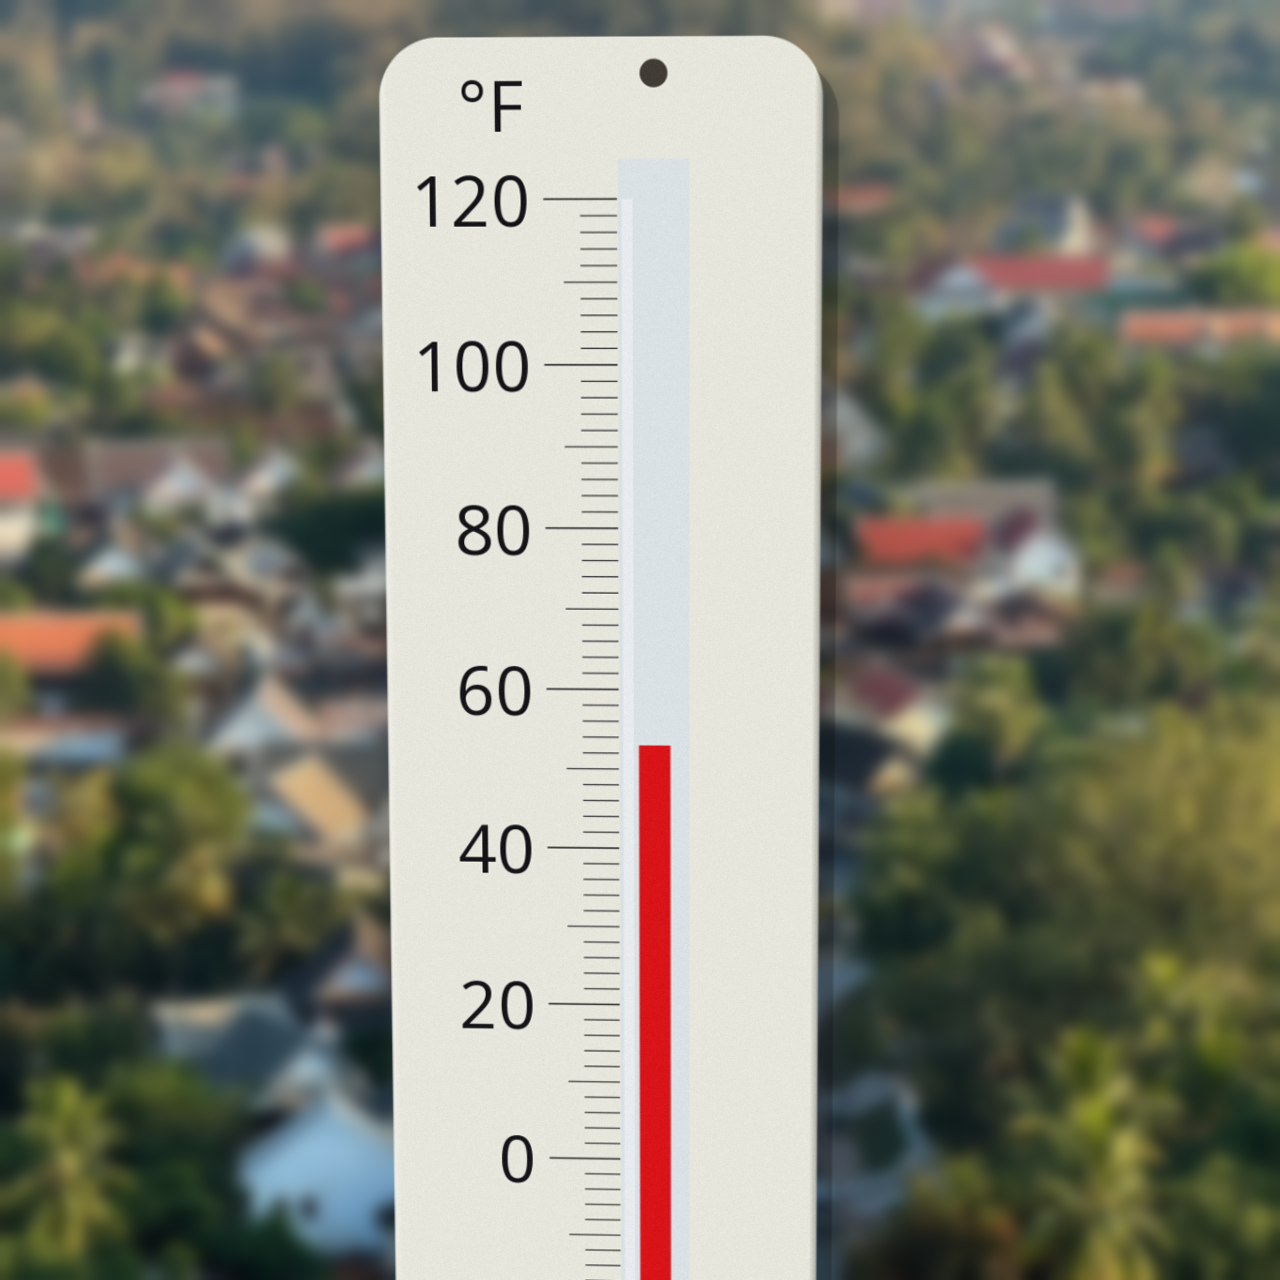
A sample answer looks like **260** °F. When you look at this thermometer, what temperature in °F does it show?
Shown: **53** °F
